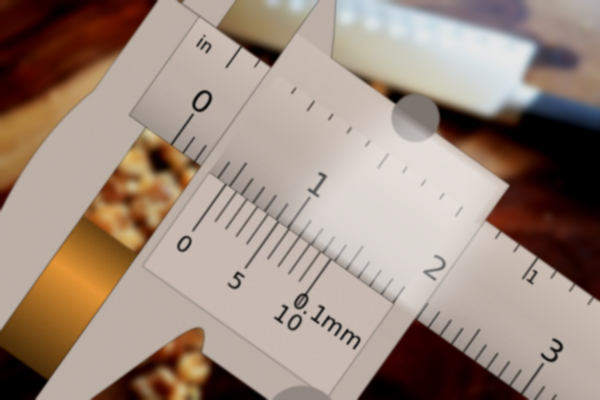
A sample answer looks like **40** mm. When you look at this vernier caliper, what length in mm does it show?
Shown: **4.7** mm
